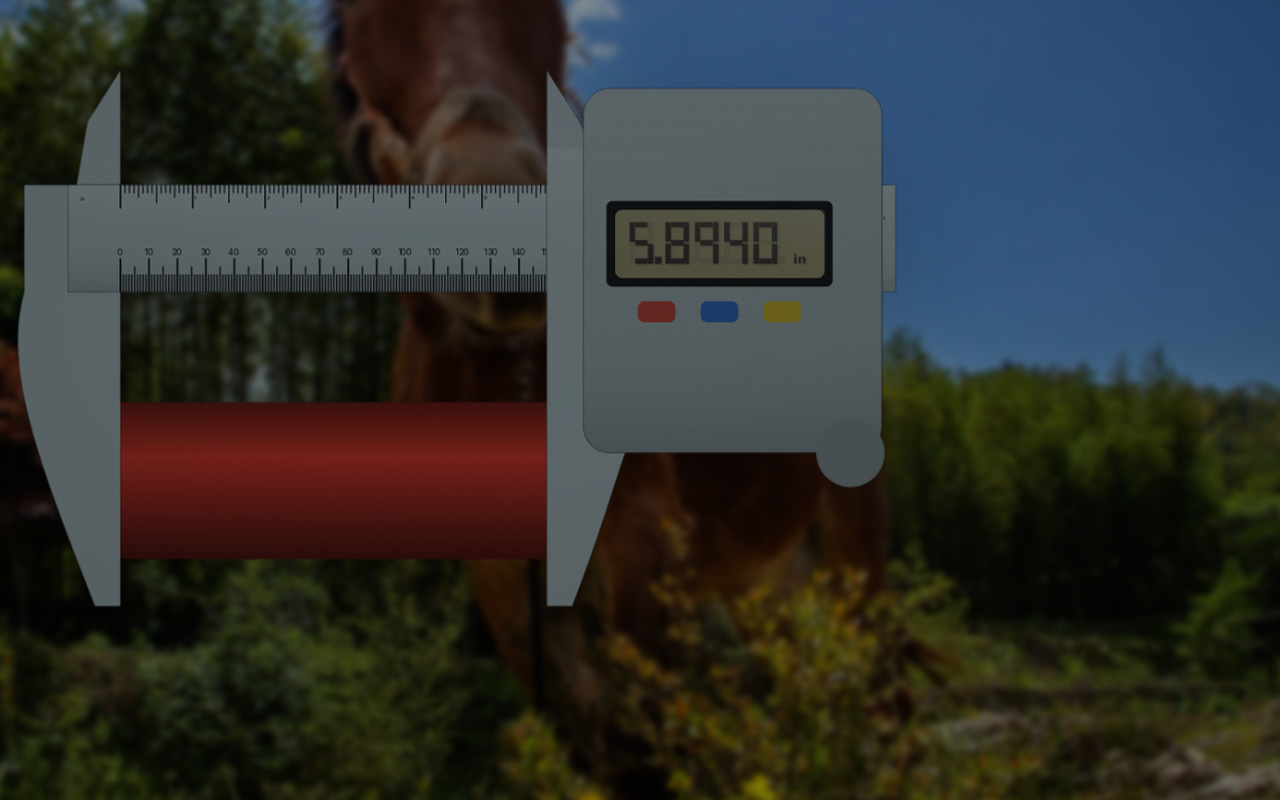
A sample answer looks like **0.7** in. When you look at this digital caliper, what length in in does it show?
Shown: **5.8940** in
